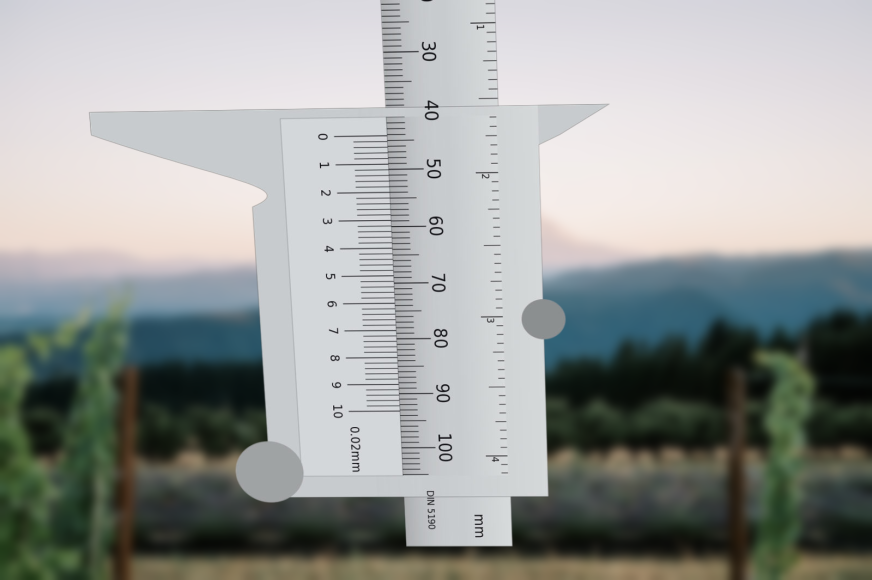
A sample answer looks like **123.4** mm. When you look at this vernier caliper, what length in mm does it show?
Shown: **44.2** mm
